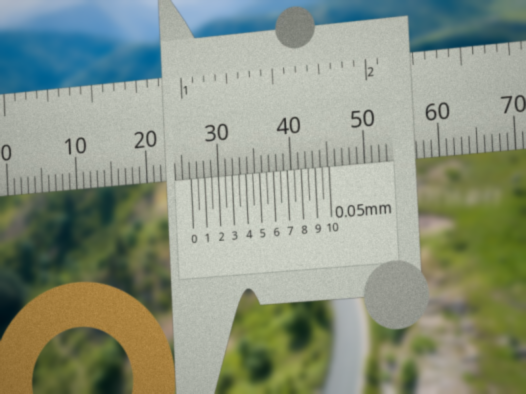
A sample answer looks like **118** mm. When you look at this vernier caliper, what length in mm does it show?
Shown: **26.2** mm
